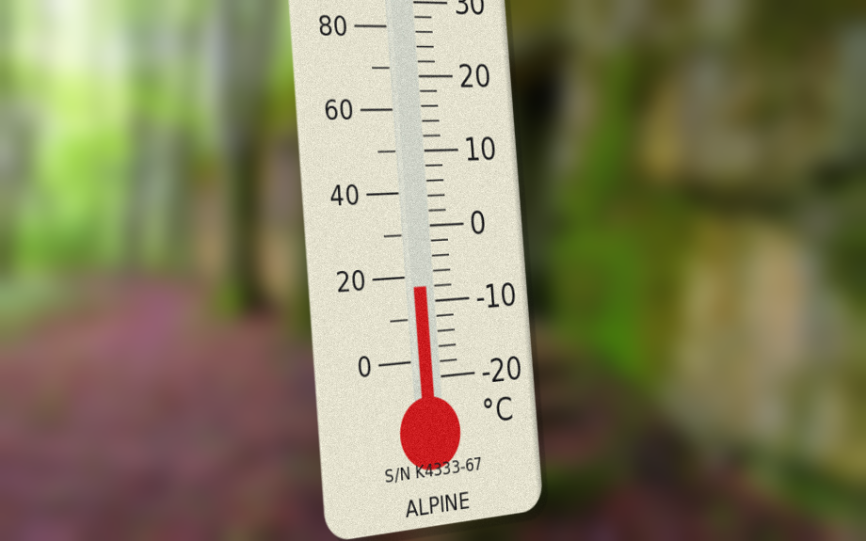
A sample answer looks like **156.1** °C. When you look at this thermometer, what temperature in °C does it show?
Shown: **-8** °C
